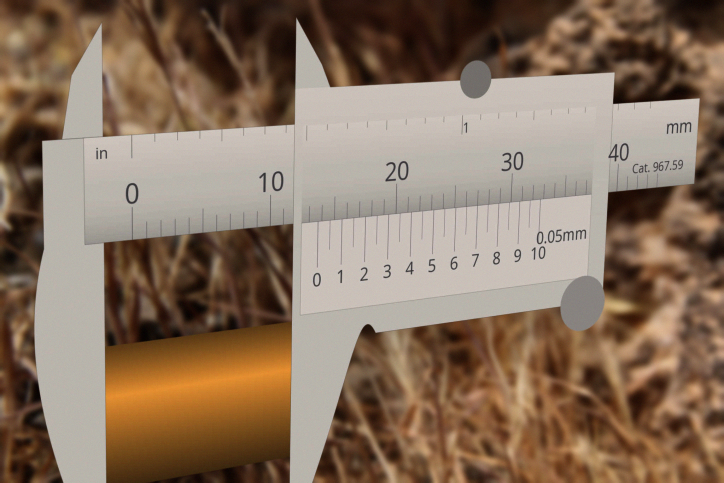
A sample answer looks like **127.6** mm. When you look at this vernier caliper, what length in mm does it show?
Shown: **13.7** mm
